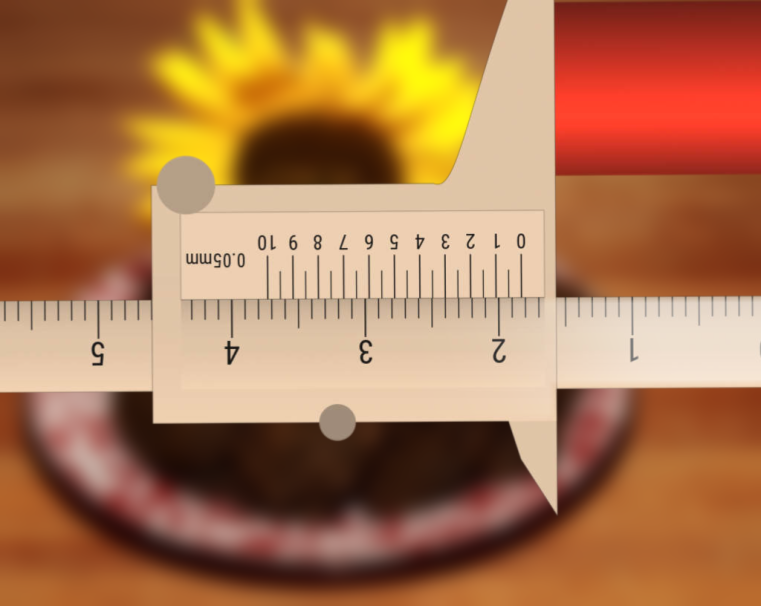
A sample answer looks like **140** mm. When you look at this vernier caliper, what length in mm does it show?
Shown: **18.3** mm
